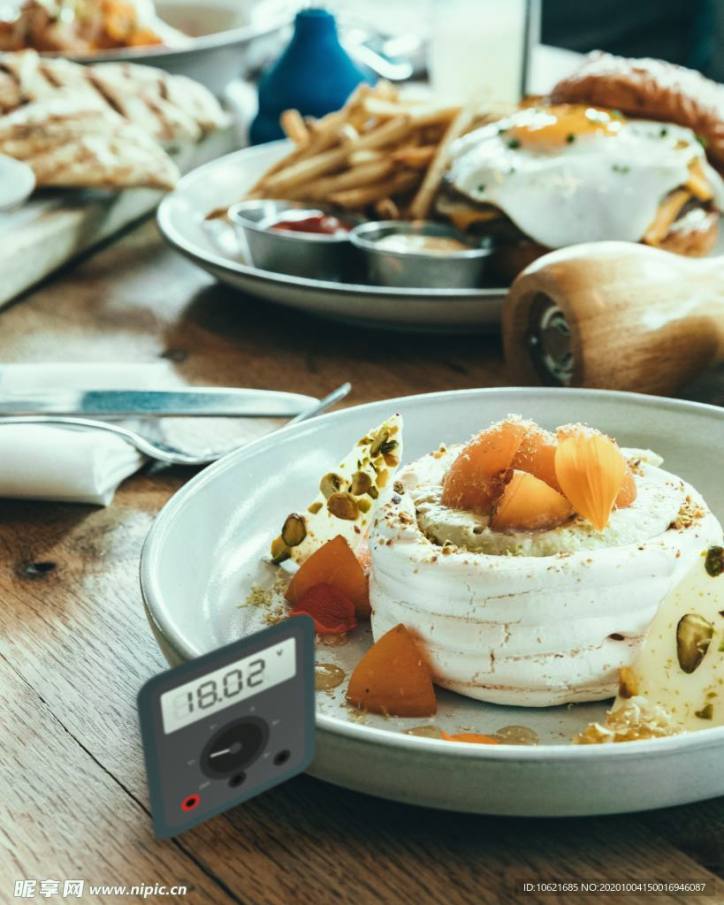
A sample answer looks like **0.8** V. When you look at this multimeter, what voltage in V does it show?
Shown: **18.02** V
